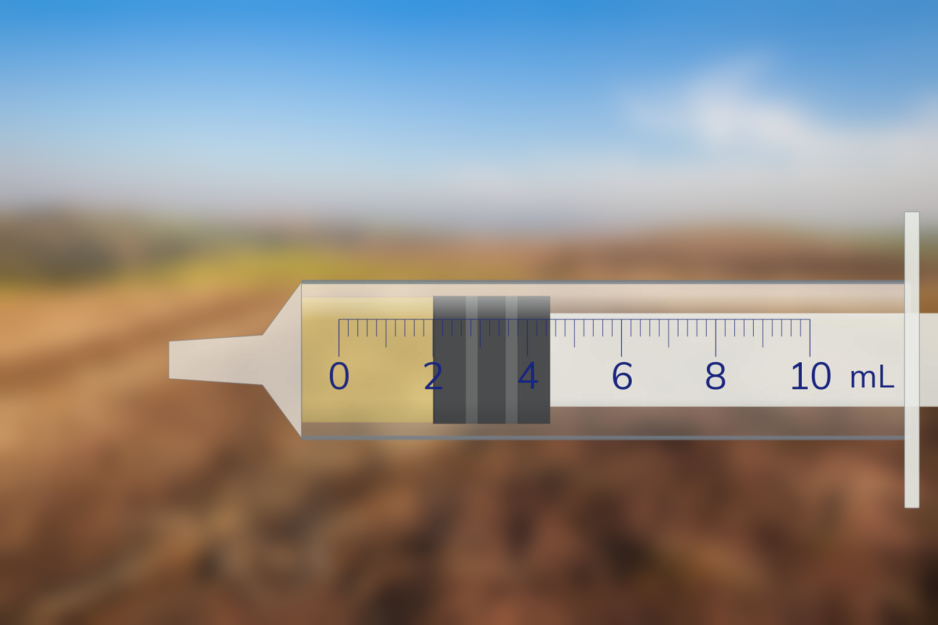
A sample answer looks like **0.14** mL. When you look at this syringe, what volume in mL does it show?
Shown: **2** mL
